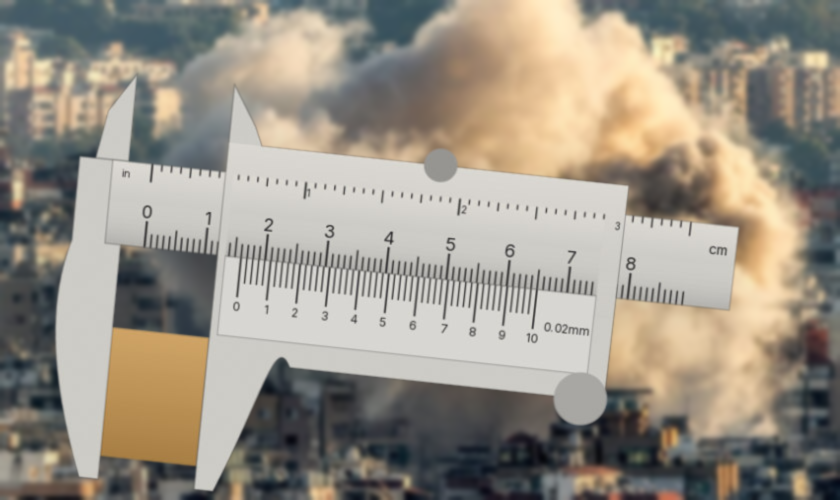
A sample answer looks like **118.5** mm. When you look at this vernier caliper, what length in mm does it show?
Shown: **16.0** mm
